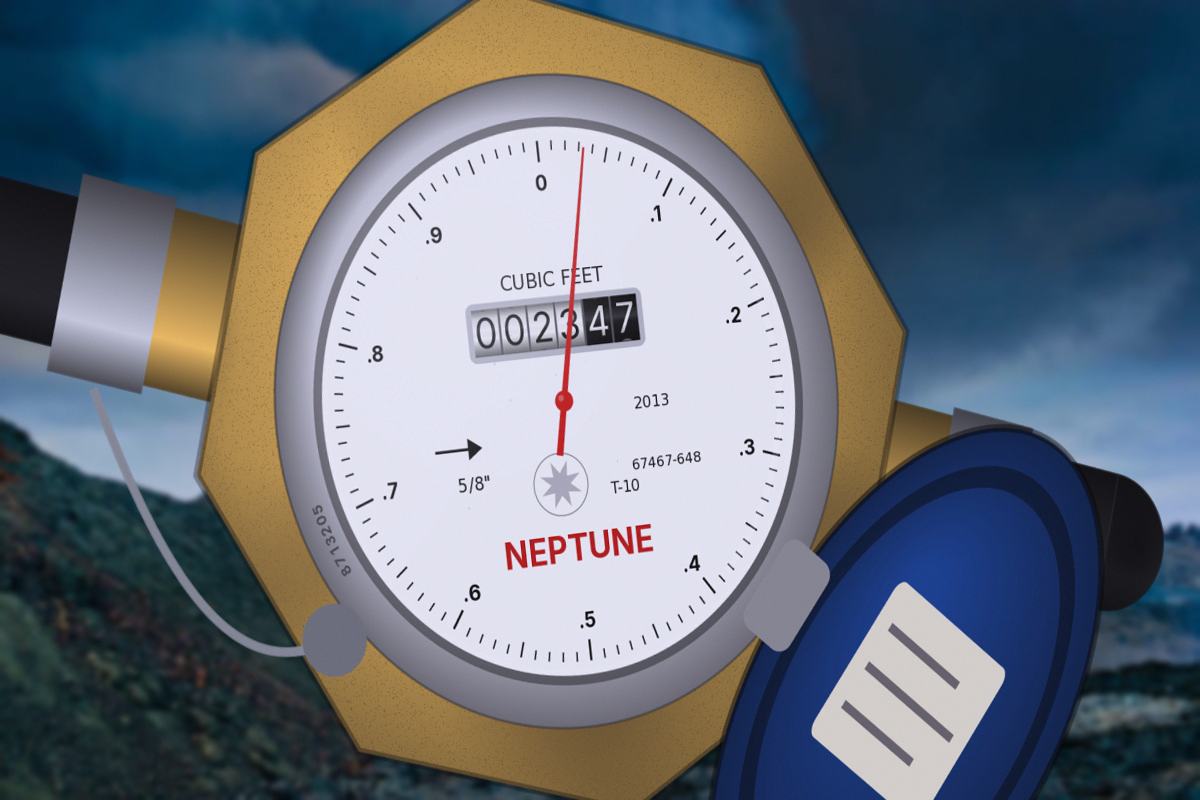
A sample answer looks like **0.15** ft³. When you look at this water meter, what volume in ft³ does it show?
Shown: **2347.03** ft³
